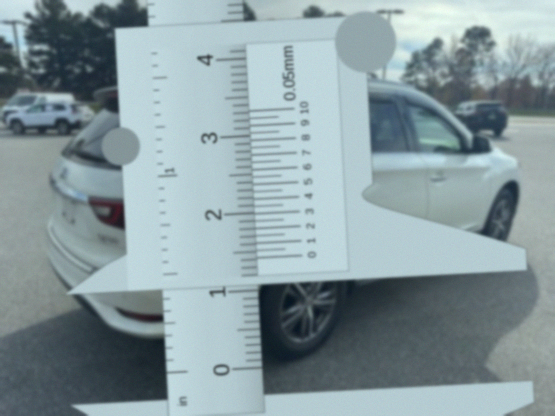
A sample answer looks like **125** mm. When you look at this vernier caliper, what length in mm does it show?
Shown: **14.2** mm
